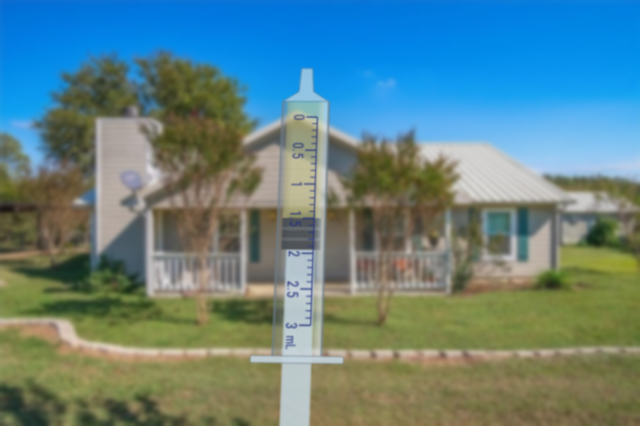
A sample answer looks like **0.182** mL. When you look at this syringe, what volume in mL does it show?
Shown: **1.5** mL
